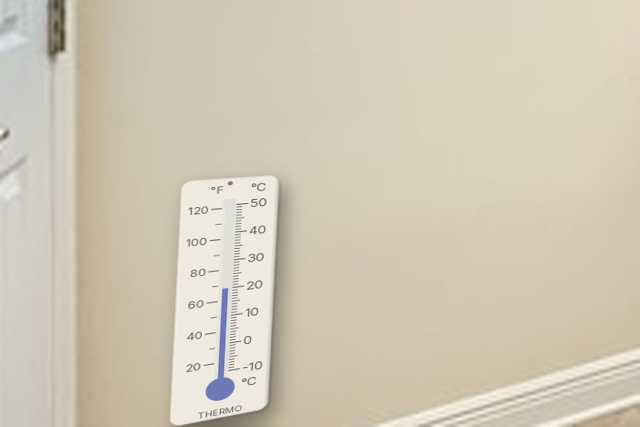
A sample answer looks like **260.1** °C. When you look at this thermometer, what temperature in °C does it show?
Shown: **20** °C
